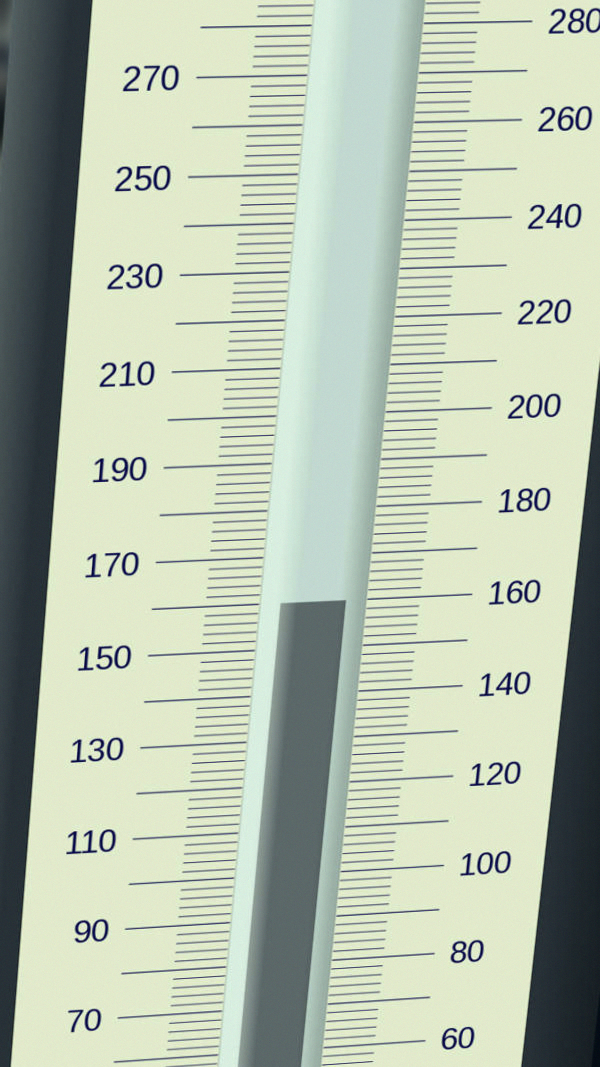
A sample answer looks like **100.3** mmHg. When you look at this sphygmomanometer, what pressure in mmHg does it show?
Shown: **160** mmHg
